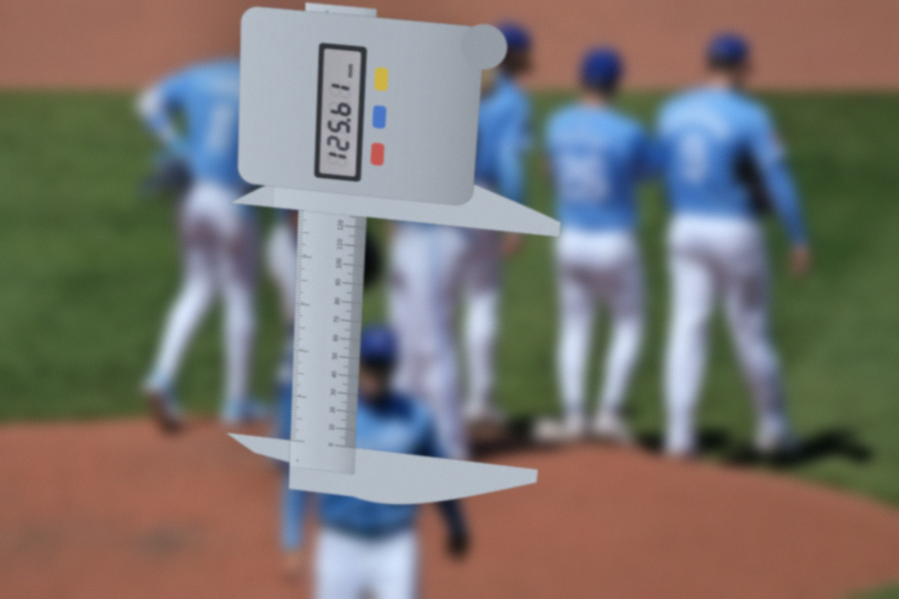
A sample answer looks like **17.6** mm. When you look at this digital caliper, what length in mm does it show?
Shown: **125.61** mm
